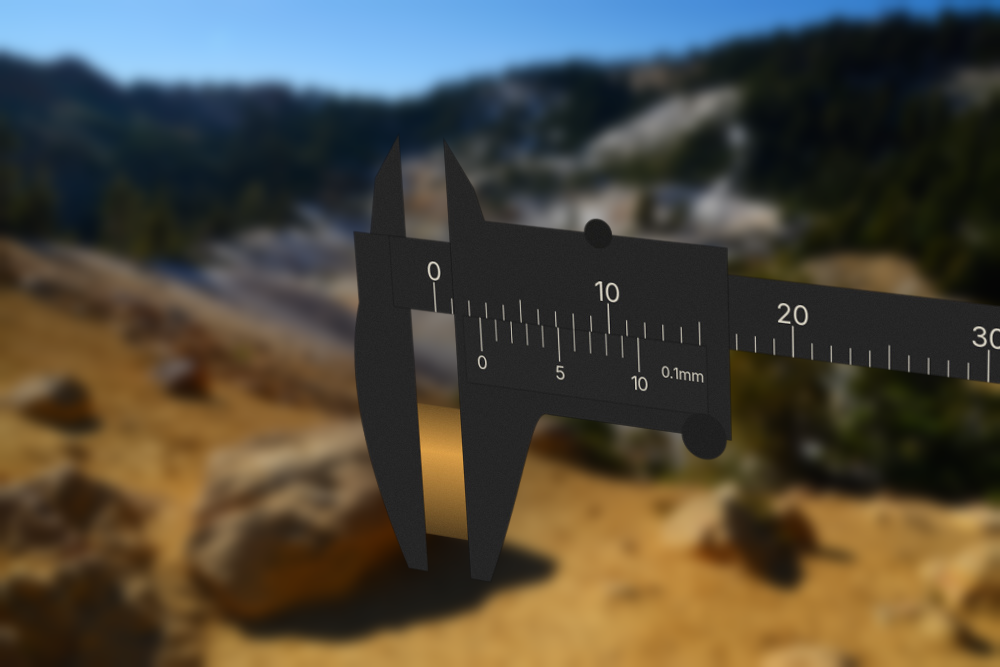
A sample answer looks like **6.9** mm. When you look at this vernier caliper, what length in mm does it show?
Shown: **2.6** mm
